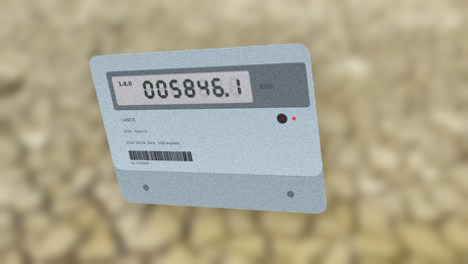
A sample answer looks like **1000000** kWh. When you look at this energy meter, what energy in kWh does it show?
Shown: **5846.1** kWh
